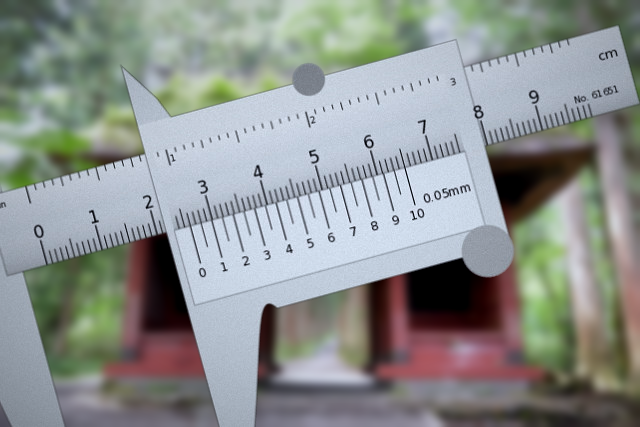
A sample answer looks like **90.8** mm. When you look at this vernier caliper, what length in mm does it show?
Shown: **26.0** mm
